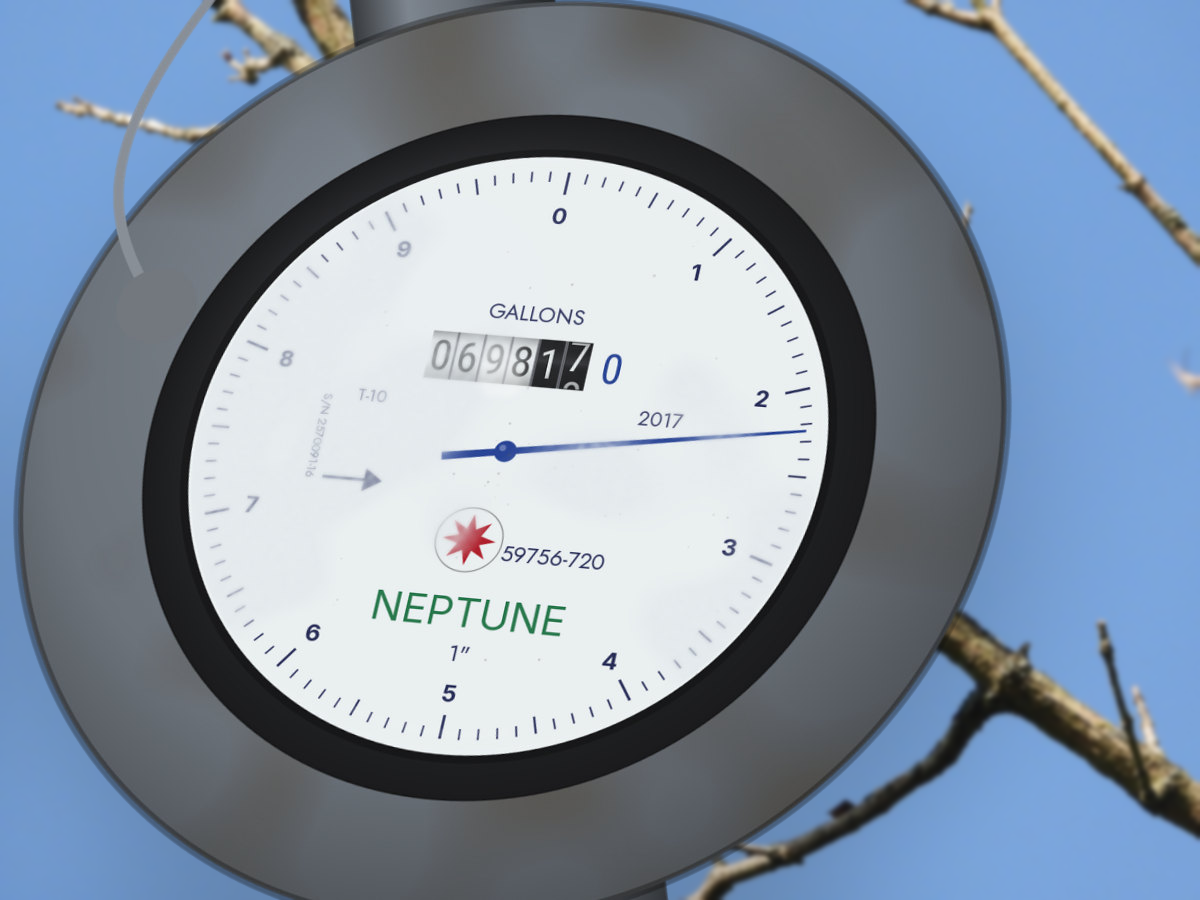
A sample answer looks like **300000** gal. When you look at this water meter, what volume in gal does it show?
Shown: **698172.2** gal
